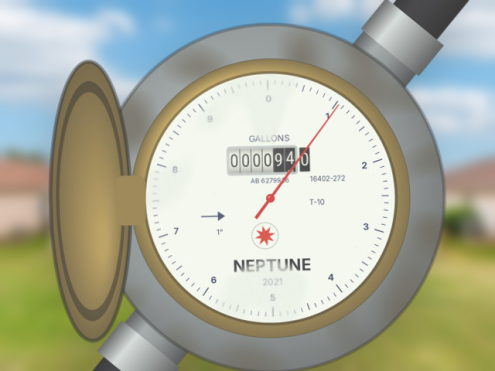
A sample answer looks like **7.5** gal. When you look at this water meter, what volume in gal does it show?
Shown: **941.0** gal
